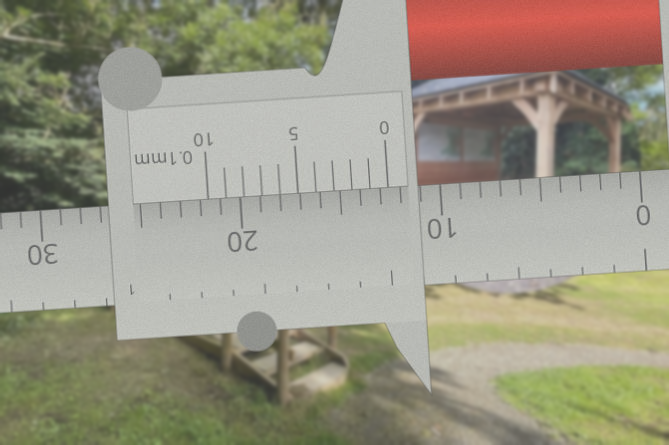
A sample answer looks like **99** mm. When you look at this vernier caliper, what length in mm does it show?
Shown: **12.6** mm
